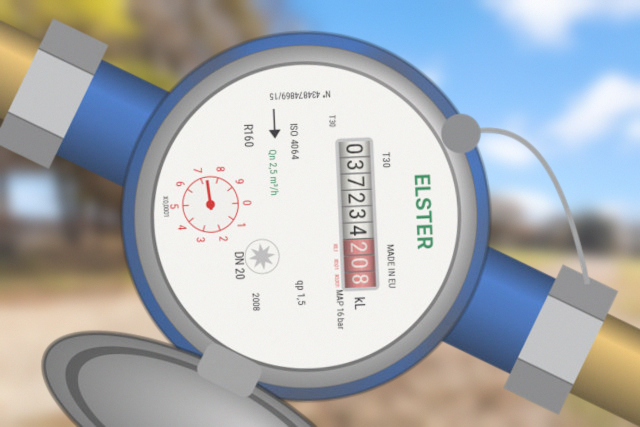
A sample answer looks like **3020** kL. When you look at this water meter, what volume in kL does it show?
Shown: **37234.2087** kL
